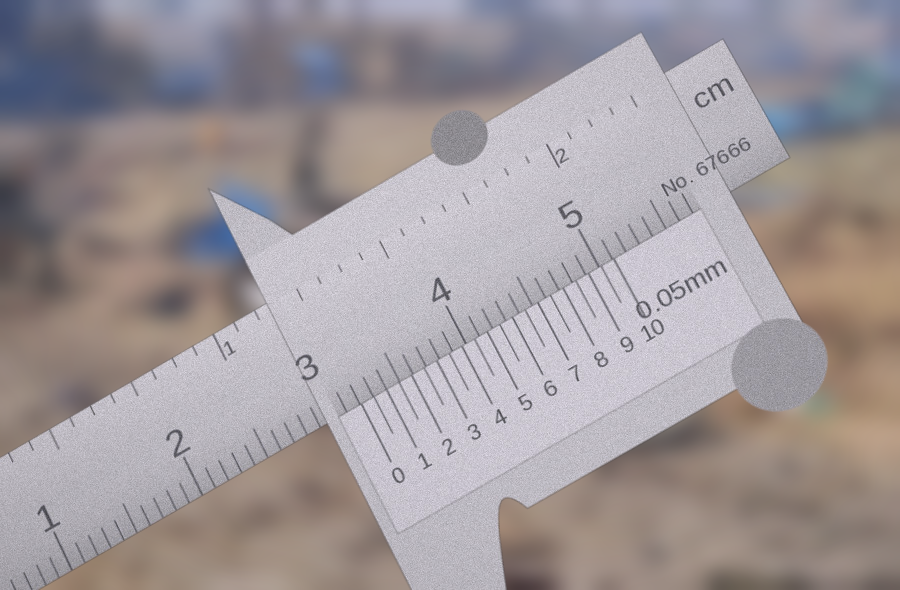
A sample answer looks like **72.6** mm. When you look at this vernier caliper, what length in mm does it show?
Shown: **32.1** mm
